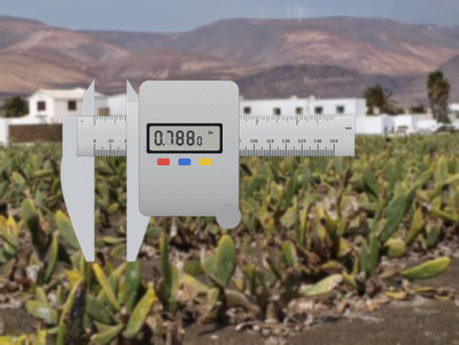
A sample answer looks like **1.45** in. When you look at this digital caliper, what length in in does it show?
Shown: **0.7880** in
